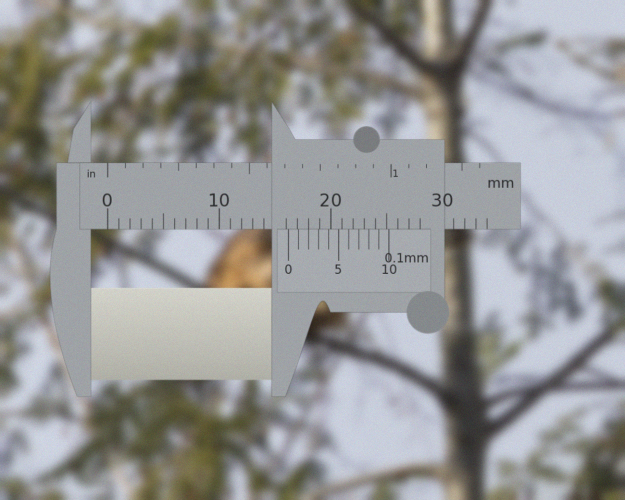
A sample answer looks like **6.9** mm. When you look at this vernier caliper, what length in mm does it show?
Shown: **16.2** mm
